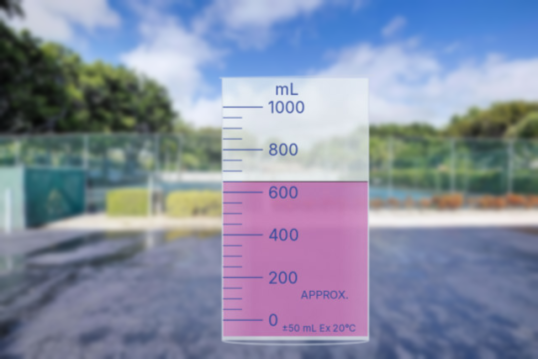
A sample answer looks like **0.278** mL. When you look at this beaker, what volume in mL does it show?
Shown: **650** mL
